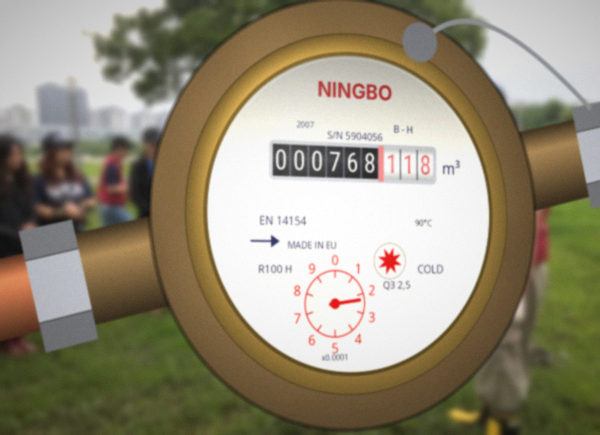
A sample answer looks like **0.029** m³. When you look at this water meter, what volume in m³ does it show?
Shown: **768.1182** m³
